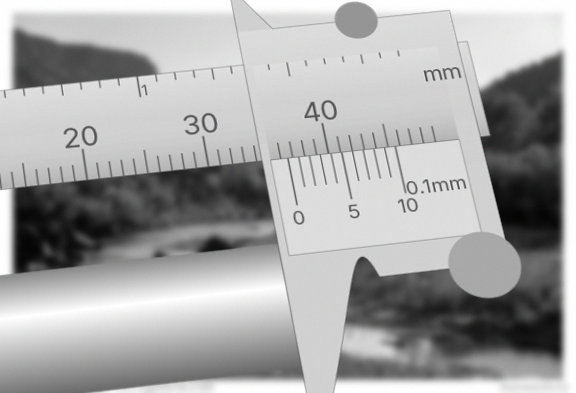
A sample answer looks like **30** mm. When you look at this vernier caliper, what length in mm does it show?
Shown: **36.6** mm
